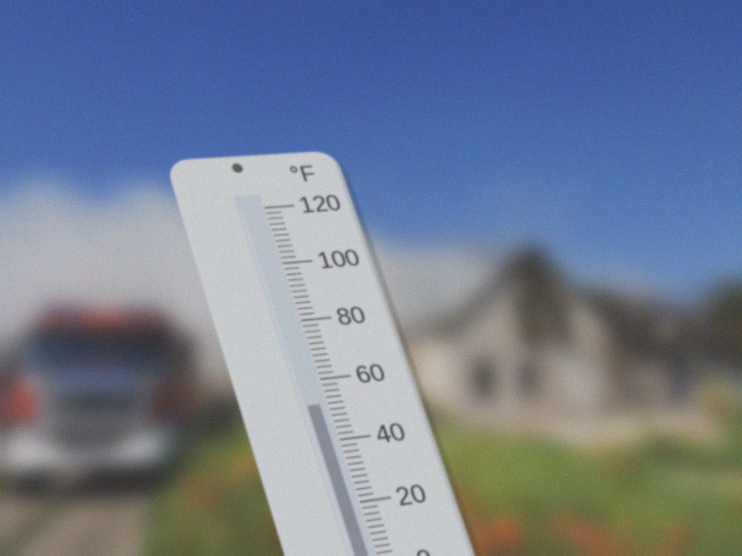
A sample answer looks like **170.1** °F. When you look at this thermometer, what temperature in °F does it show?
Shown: **52** °F
